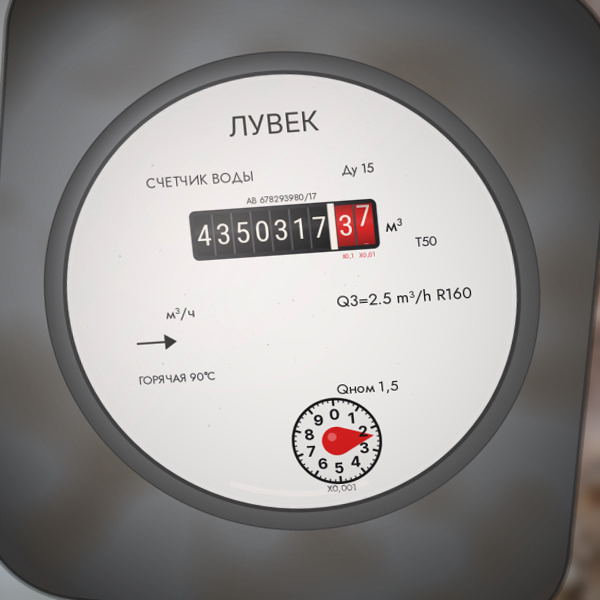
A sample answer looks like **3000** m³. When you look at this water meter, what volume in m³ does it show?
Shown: **4350317.372** m³
